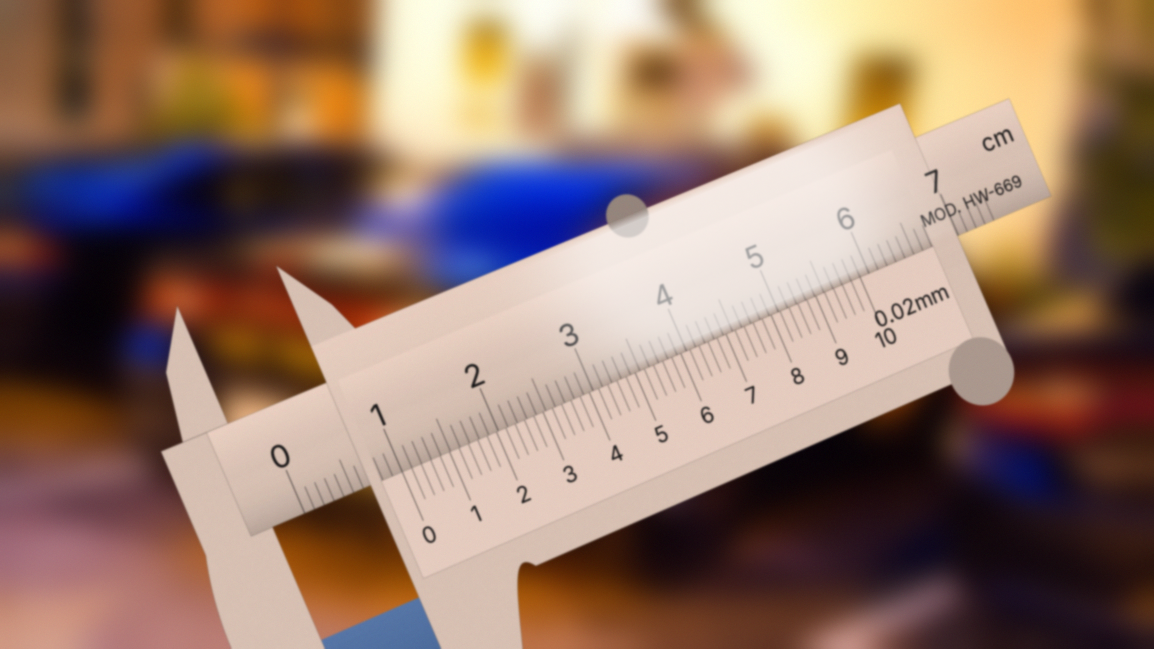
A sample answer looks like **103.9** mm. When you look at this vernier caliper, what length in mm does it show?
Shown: **10.0** mm
